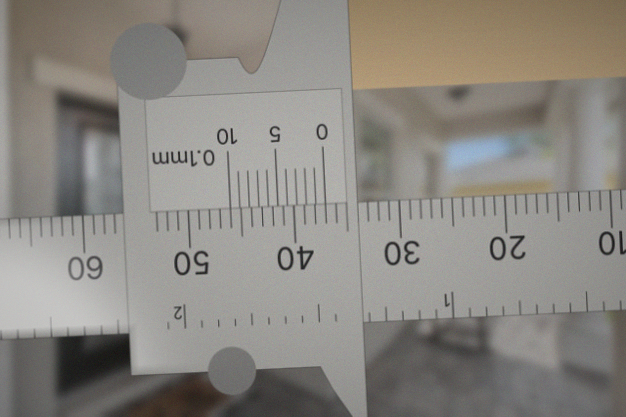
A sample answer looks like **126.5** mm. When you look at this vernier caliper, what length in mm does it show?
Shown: **37.0** mm
